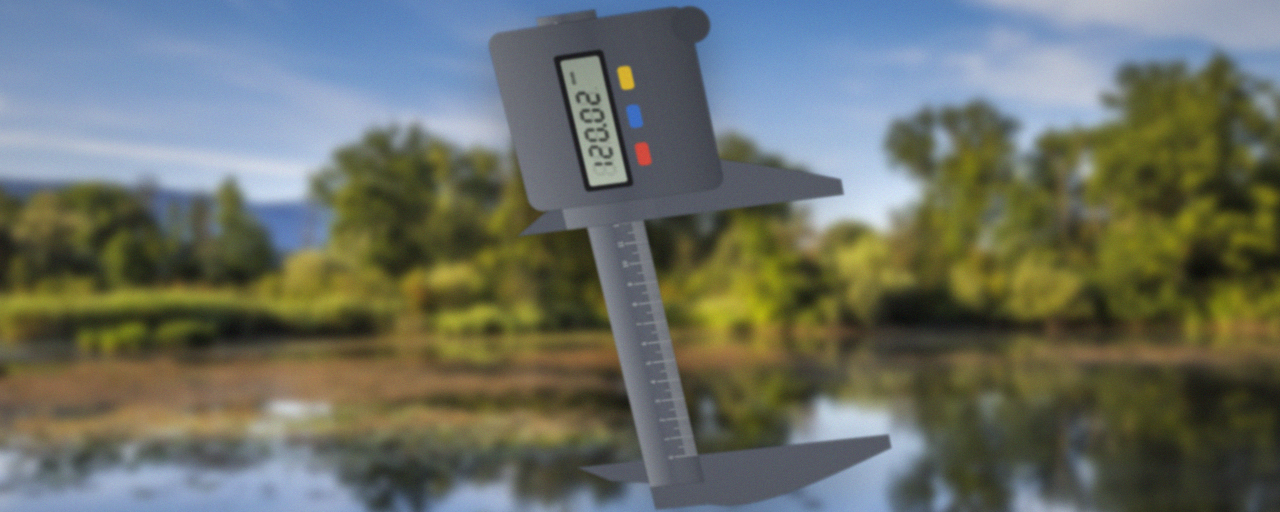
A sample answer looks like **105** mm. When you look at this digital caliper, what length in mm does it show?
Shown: **120.02** mm
